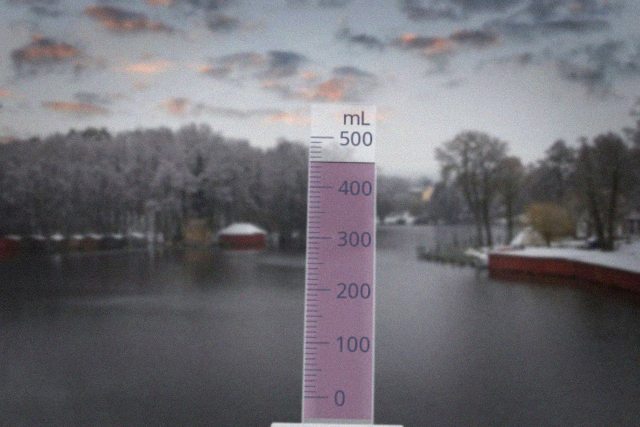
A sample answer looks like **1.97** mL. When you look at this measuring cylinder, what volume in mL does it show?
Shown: **450** mL
